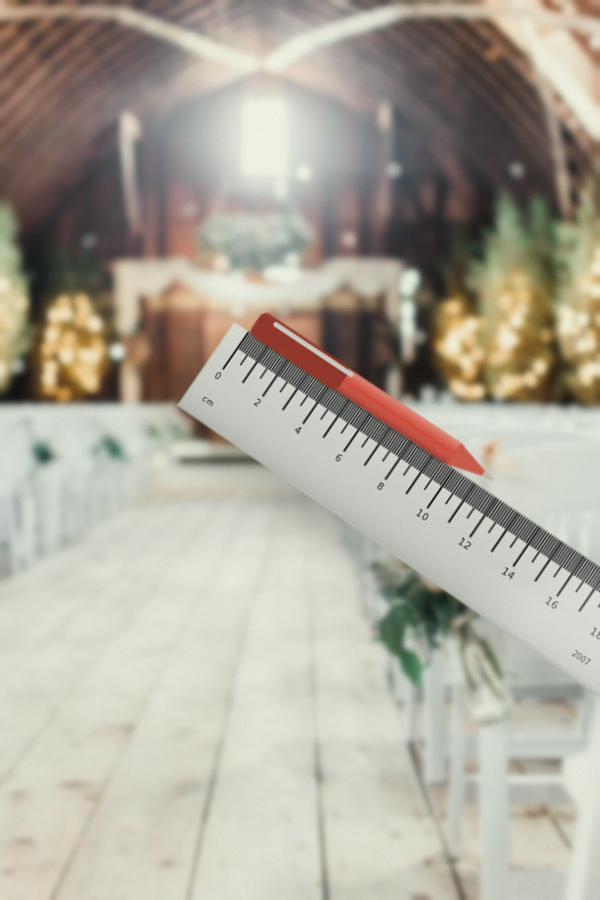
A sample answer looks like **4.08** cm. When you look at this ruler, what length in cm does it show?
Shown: **11.5** cm
